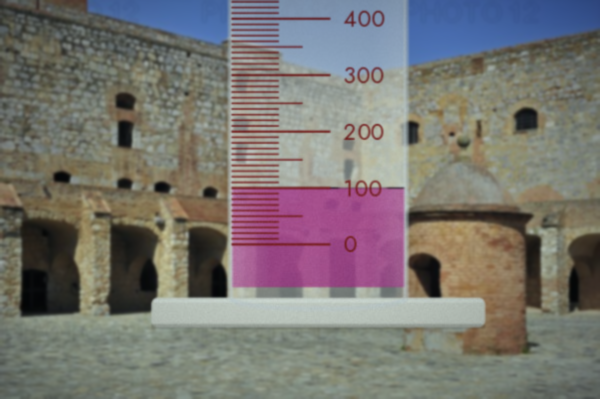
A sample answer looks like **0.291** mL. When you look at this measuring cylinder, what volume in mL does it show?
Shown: **100** mL
